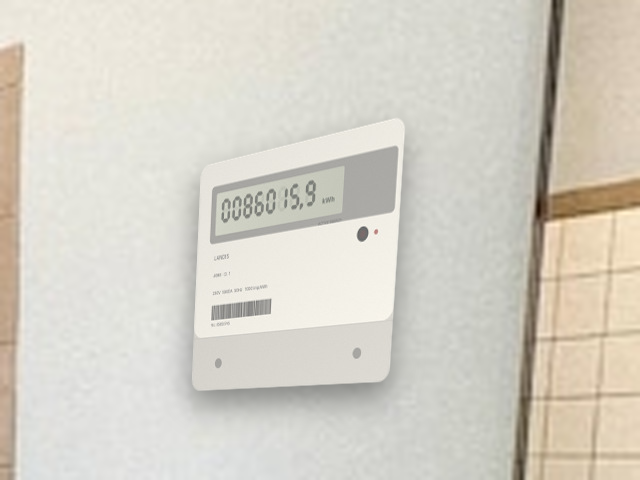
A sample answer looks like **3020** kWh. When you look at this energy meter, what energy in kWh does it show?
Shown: **86015.9** kWh
